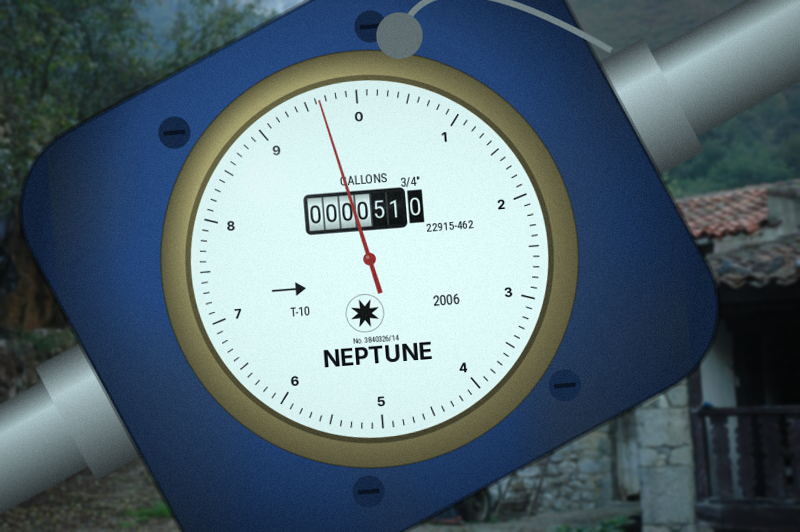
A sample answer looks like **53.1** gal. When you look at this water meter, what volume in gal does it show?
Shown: **509.6** gal
